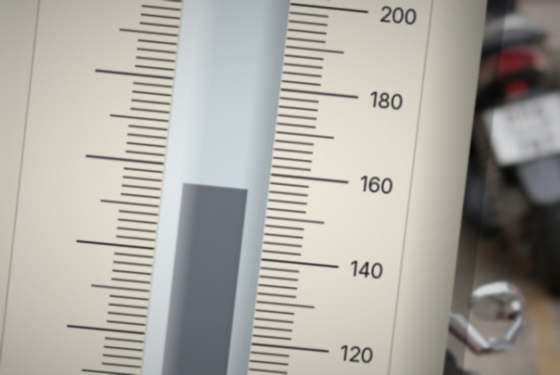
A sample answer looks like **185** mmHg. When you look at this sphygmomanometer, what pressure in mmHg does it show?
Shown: **156** mmHg
